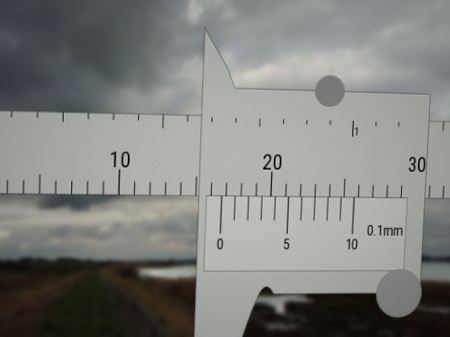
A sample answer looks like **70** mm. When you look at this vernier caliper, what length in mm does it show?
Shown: **16.7** mm
